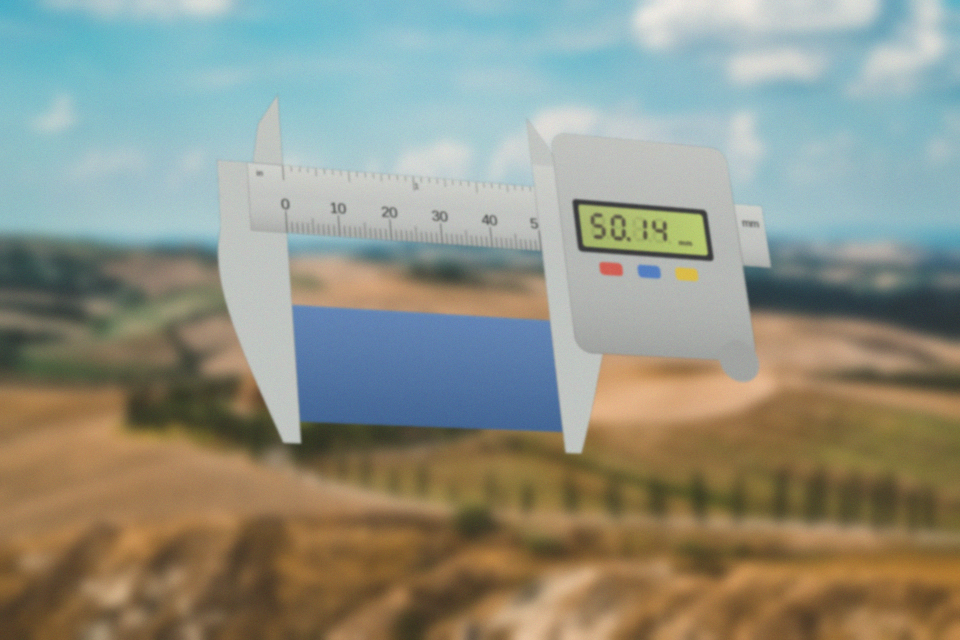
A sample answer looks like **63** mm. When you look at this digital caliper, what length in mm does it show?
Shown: **50.14** mm
